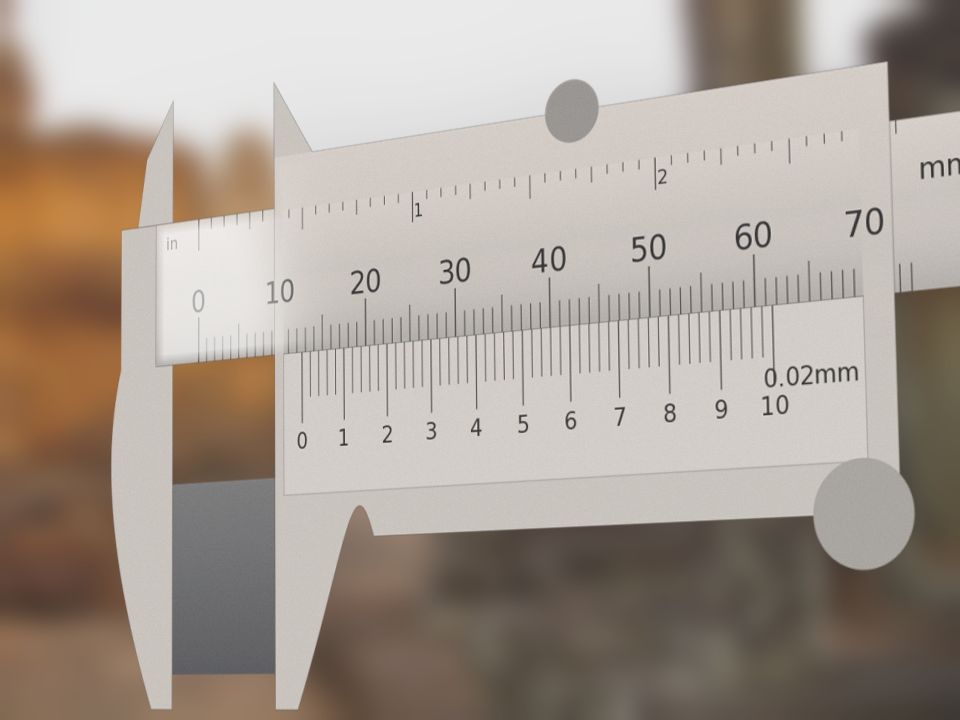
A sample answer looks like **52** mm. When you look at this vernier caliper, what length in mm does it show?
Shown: **12.6** mm
